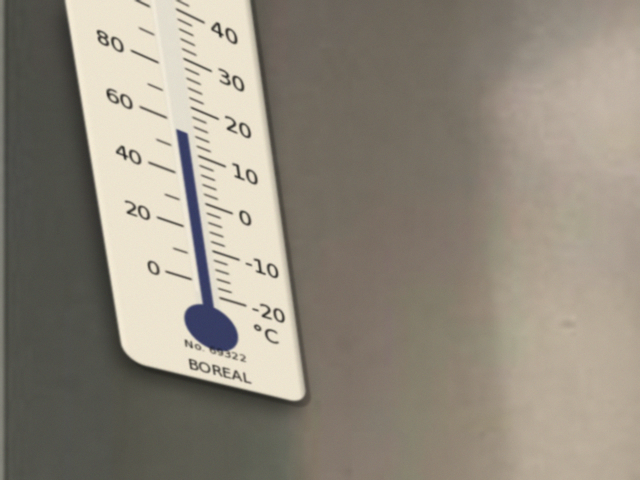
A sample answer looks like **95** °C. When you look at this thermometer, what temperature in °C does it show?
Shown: **14** °C
